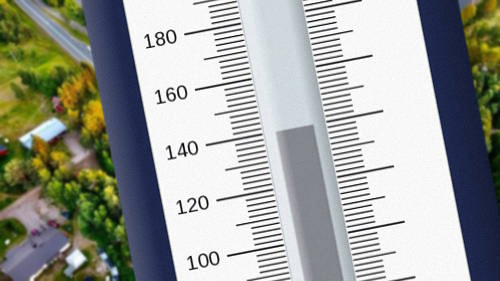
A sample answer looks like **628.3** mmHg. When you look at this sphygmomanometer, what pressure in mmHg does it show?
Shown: **140** mmHg
